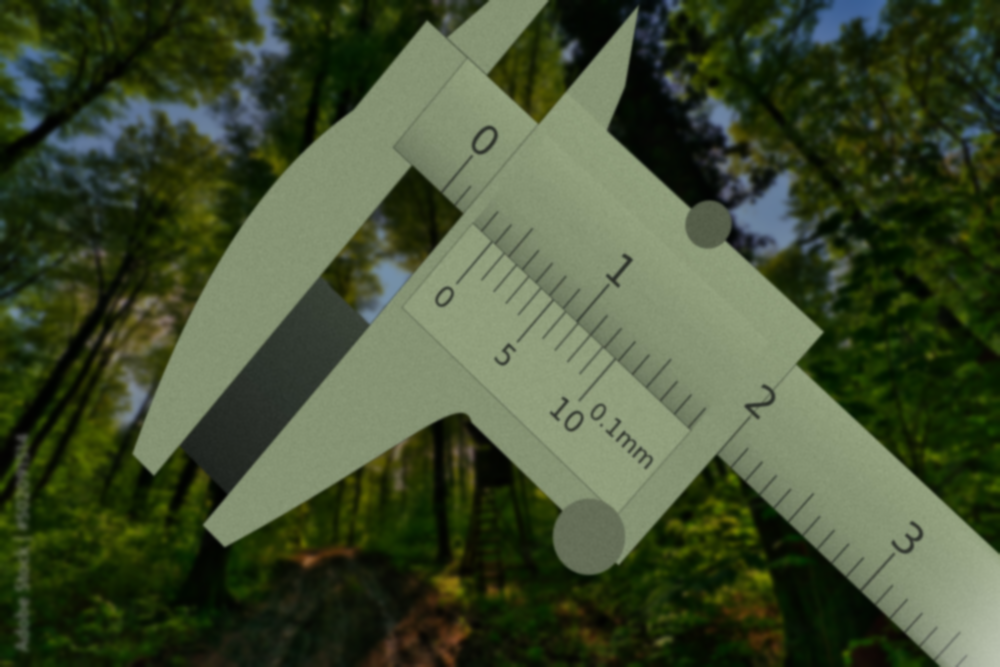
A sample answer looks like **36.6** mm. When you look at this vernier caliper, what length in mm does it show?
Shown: **3.8** mm
